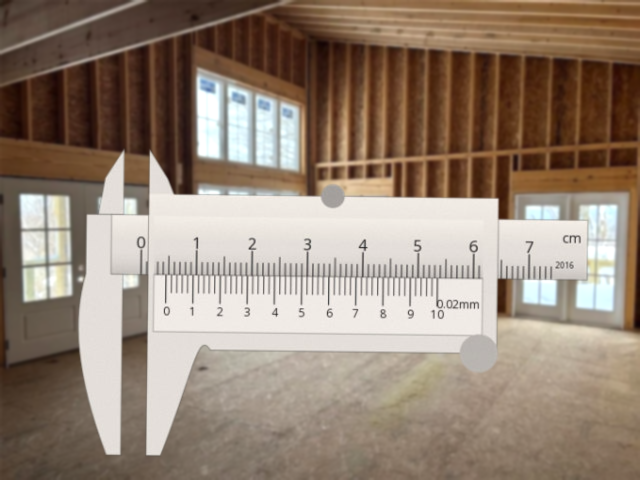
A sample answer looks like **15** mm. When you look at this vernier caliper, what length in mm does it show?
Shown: **4.5** mm
